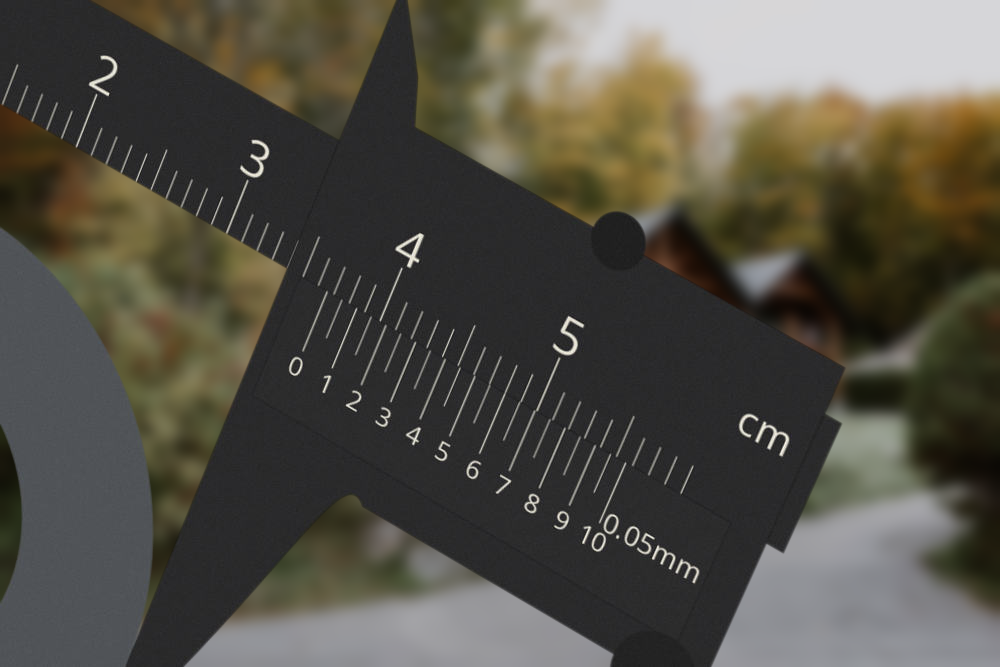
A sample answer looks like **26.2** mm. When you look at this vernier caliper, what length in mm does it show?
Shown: **36.6** mm
